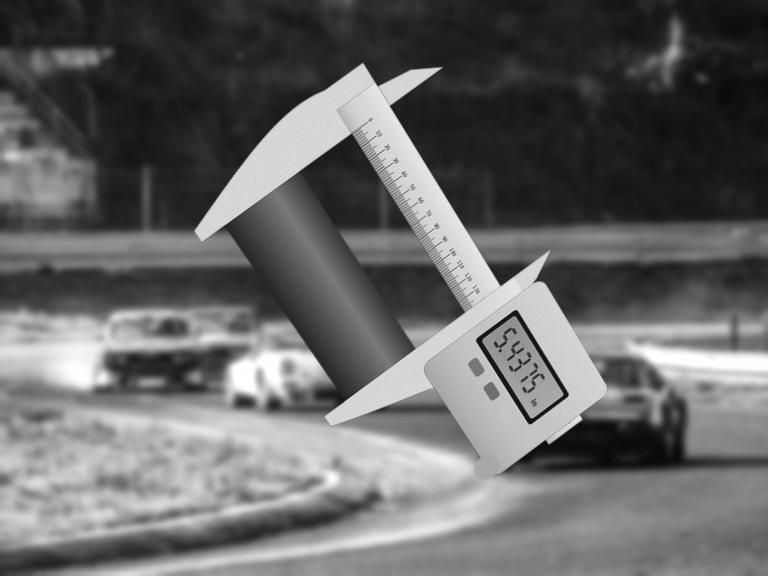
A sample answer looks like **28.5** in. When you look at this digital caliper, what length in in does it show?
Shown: **5.4375** in
